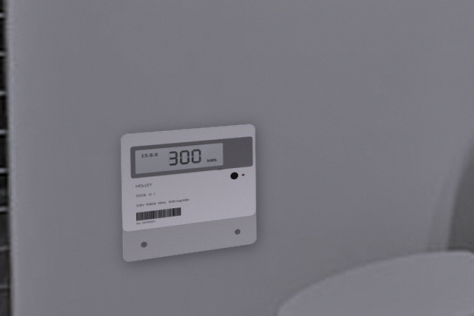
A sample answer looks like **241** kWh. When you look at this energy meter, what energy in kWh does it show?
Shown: **300** kWh
